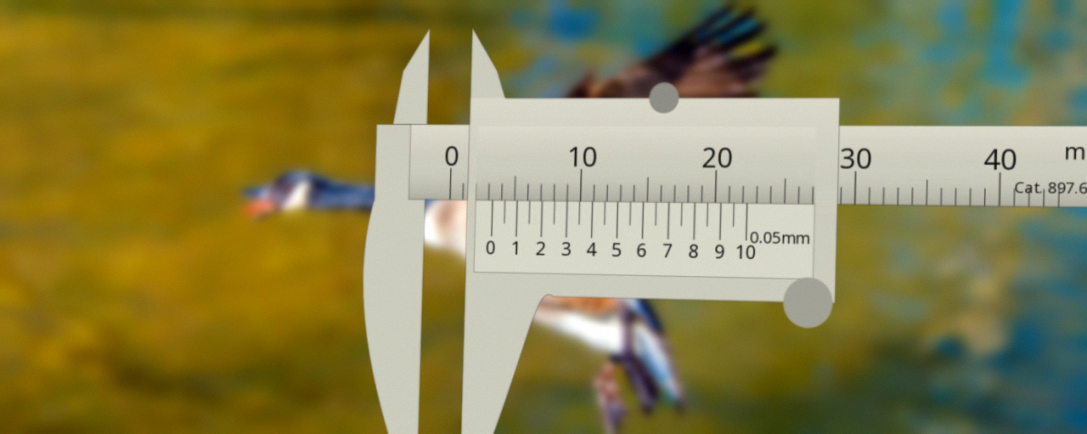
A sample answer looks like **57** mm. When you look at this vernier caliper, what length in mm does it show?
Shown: **3.3** mm
